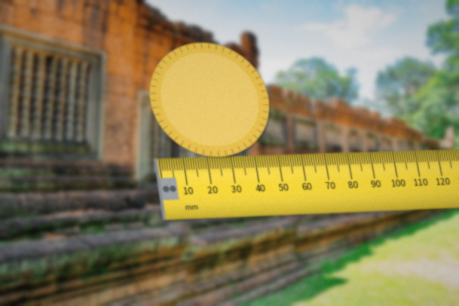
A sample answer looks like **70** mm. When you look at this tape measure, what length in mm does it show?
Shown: **50** mm
